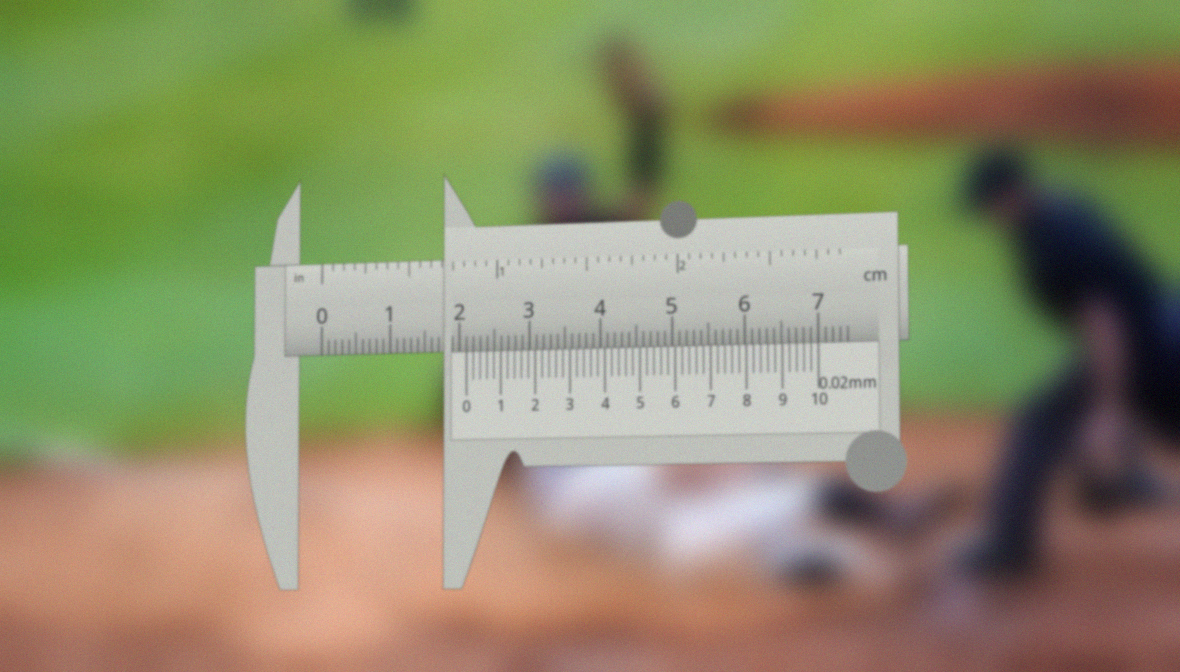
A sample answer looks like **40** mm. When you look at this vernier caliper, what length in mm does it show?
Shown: **21.0** mm
